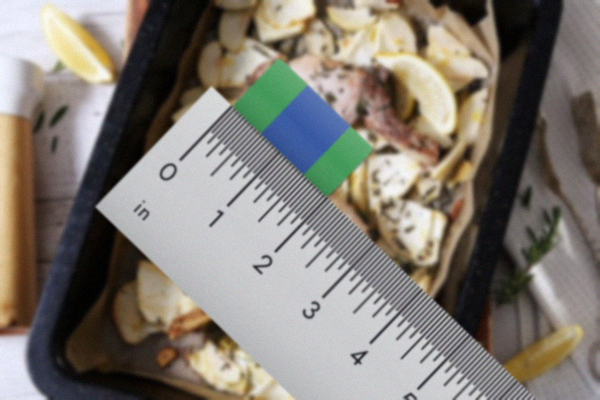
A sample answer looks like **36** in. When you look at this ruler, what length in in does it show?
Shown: **2** in
